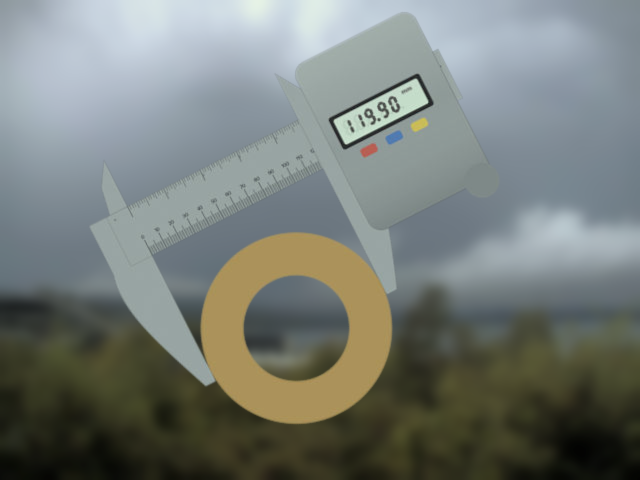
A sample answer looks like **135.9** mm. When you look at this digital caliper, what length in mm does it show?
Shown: **119.90** mm
